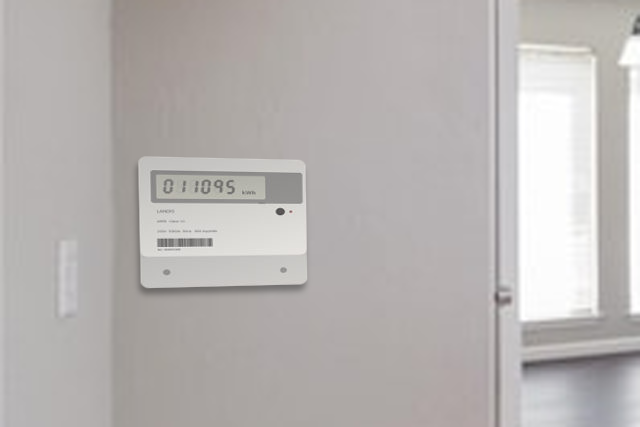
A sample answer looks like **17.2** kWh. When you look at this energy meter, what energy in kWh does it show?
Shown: **11095** kWh
